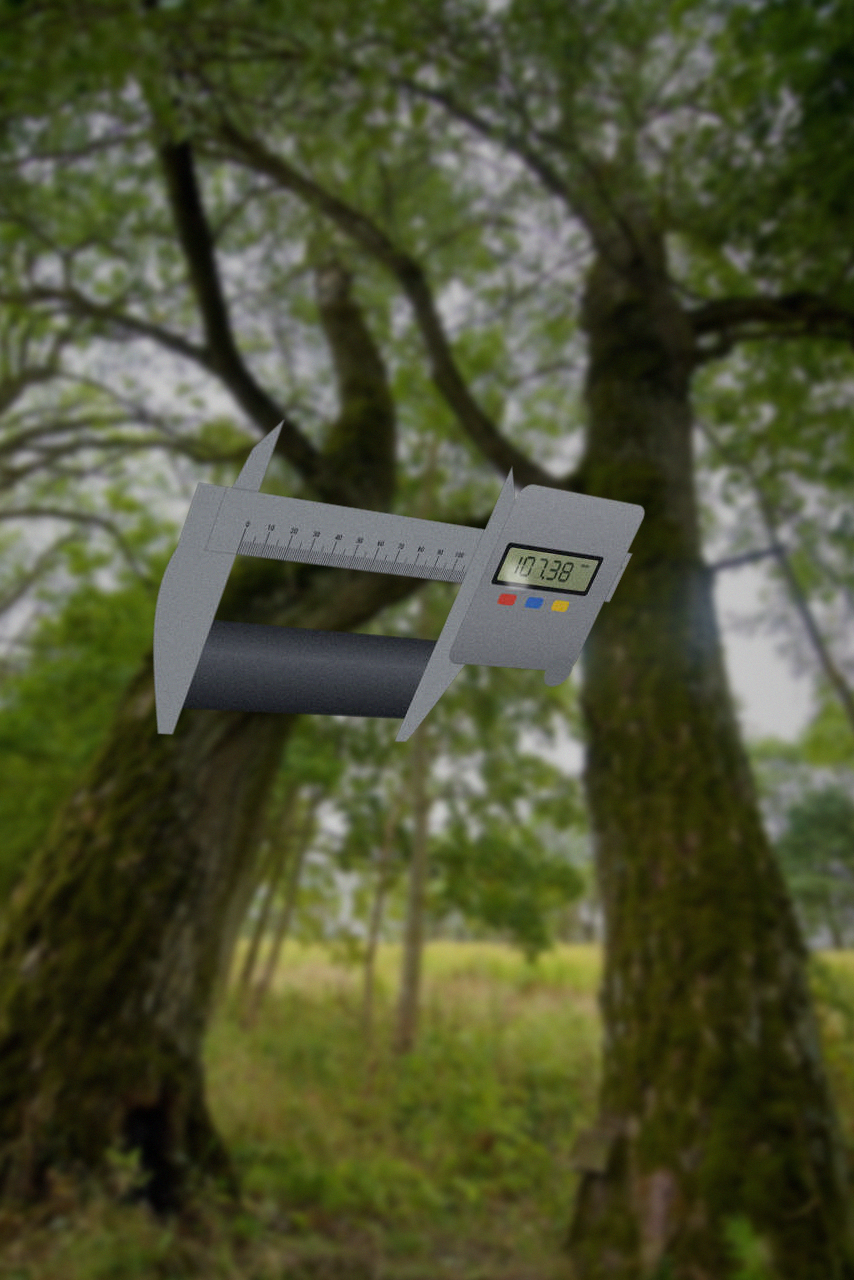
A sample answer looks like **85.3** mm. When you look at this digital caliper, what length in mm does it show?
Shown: **107.38** mm
